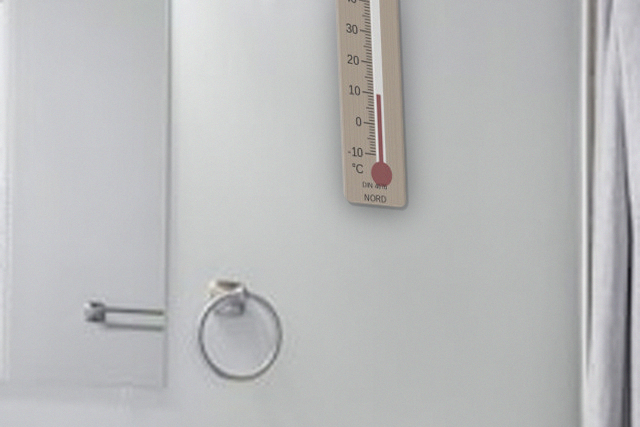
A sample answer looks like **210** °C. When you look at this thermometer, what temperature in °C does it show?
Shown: **10** °C
